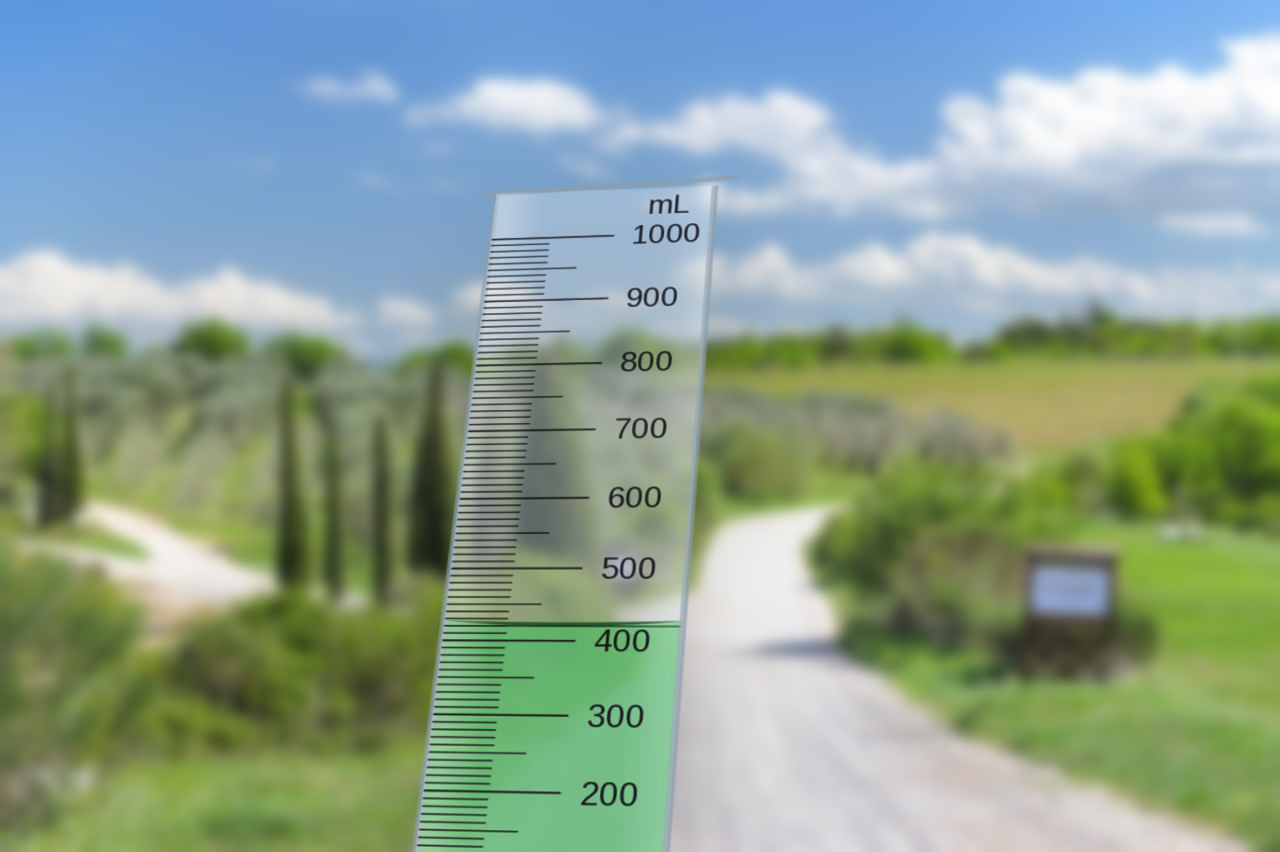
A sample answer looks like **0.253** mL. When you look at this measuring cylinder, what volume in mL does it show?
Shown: **420** mL
